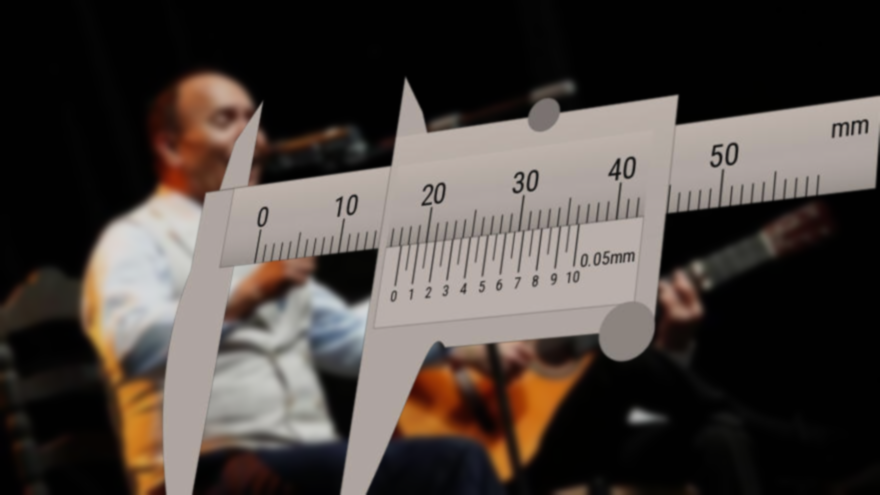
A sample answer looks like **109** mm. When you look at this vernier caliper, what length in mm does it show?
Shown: **17.2** mm
